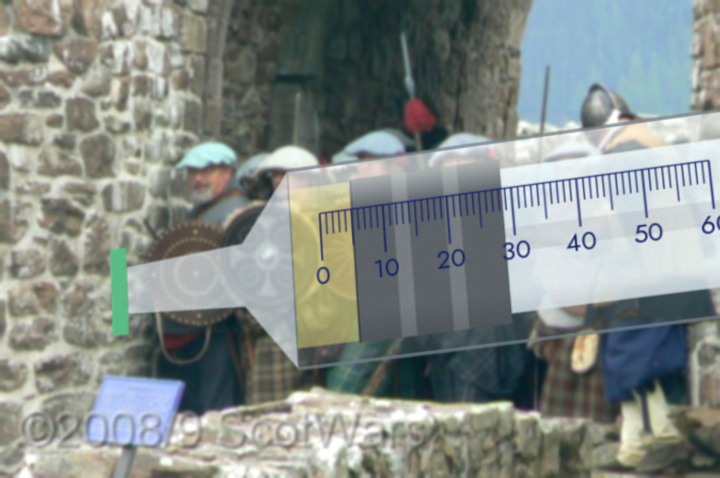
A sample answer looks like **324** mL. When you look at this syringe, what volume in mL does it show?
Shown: **5** mL
